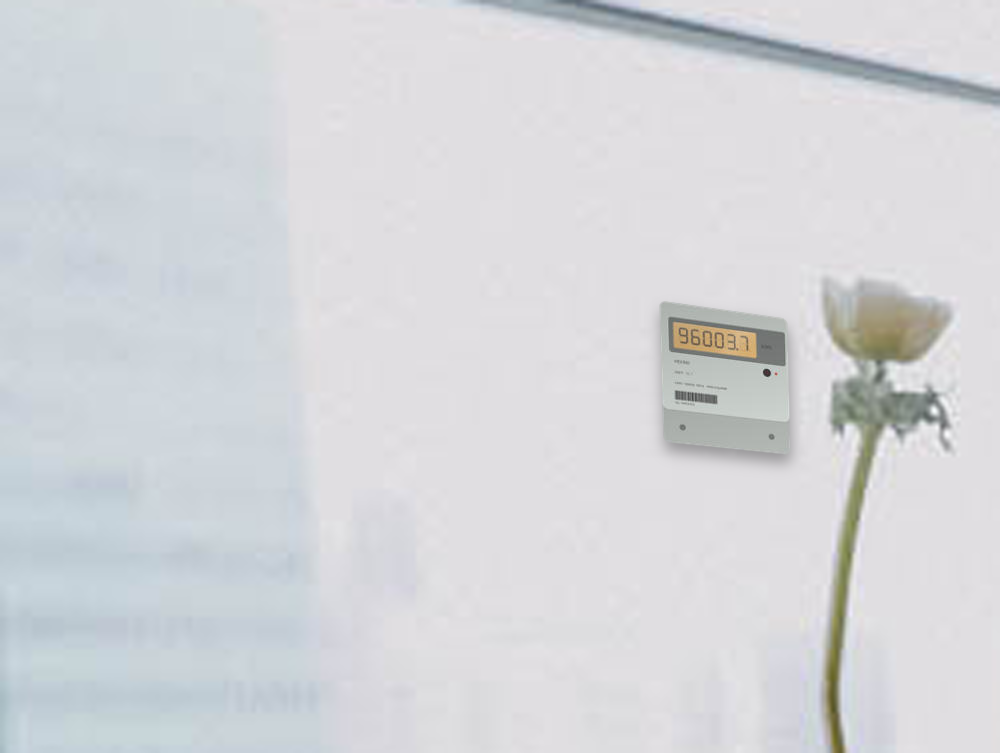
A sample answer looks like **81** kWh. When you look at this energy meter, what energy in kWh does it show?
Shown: **96003.7** kWh
